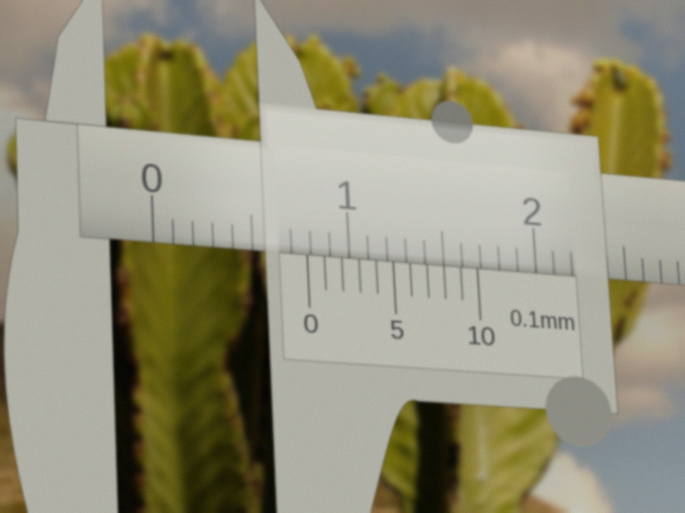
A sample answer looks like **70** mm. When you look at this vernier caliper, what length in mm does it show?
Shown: **7.8** mm
